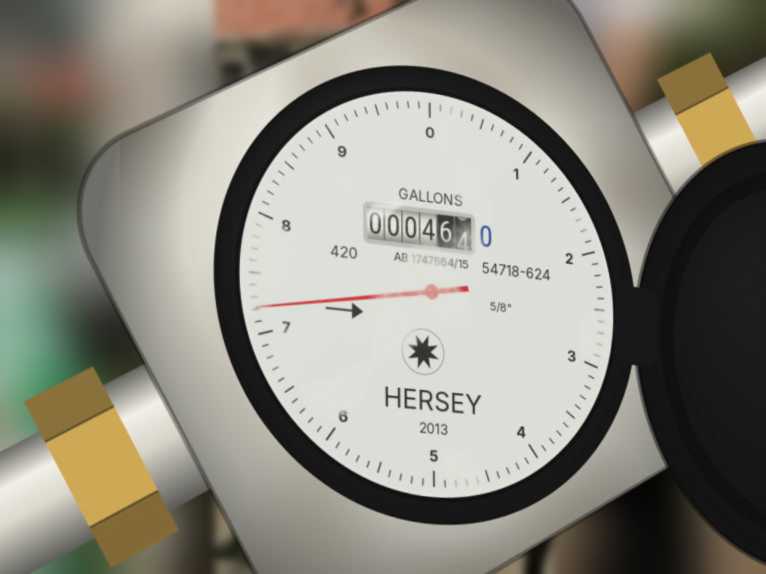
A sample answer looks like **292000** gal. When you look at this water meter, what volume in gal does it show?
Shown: **4637.2** gal
